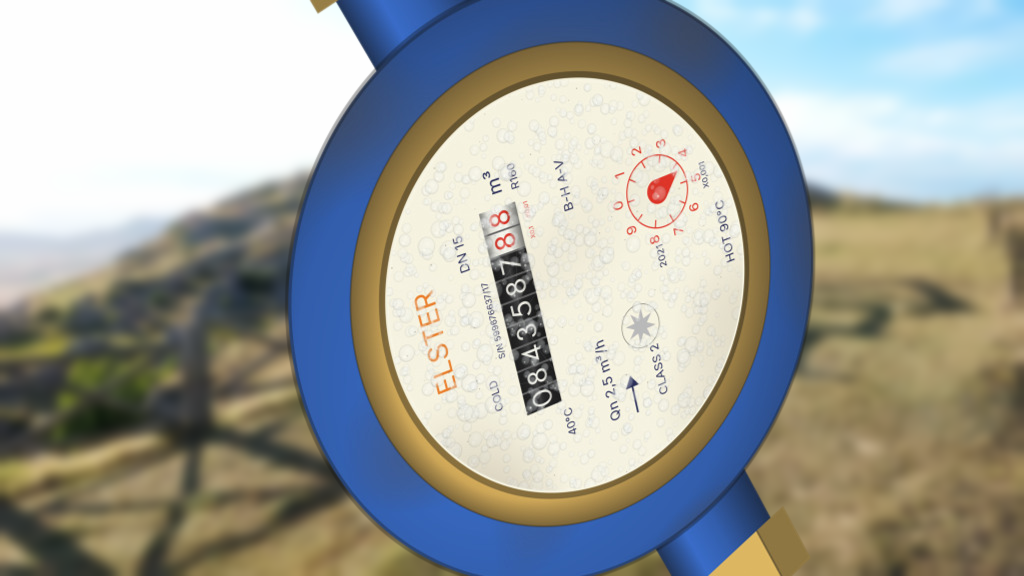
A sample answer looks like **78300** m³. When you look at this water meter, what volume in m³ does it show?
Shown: **843587.884** m³
